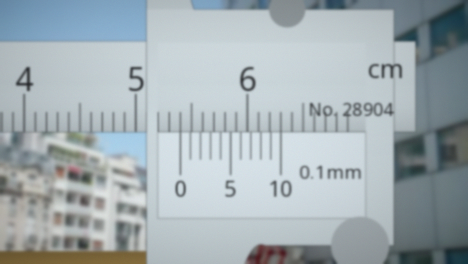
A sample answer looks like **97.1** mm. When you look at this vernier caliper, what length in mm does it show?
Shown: **54.0** mm
